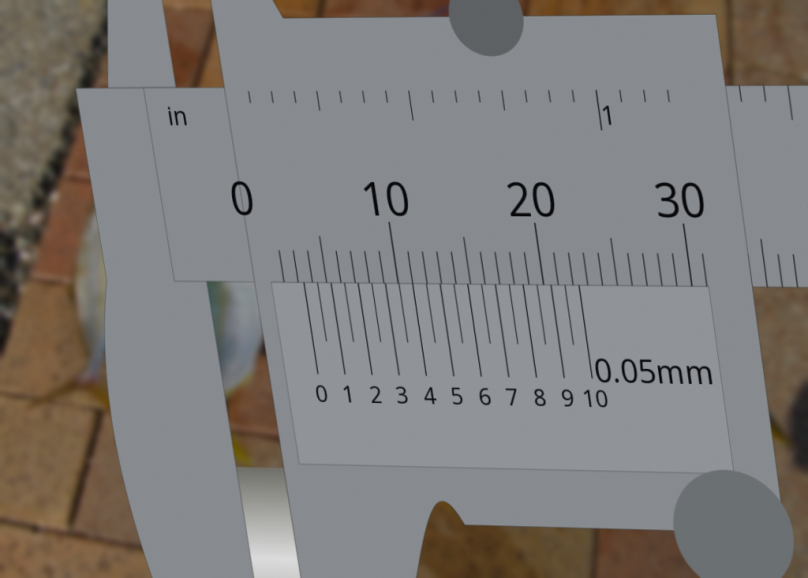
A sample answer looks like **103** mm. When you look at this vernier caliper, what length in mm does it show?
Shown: **3.4** mm
